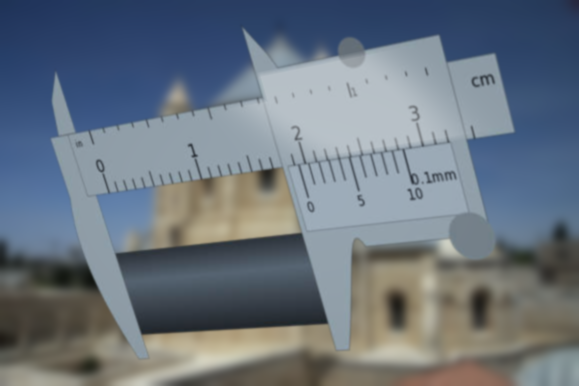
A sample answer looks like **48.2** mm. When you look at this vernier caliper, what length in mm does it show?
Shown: **19.4** mm
